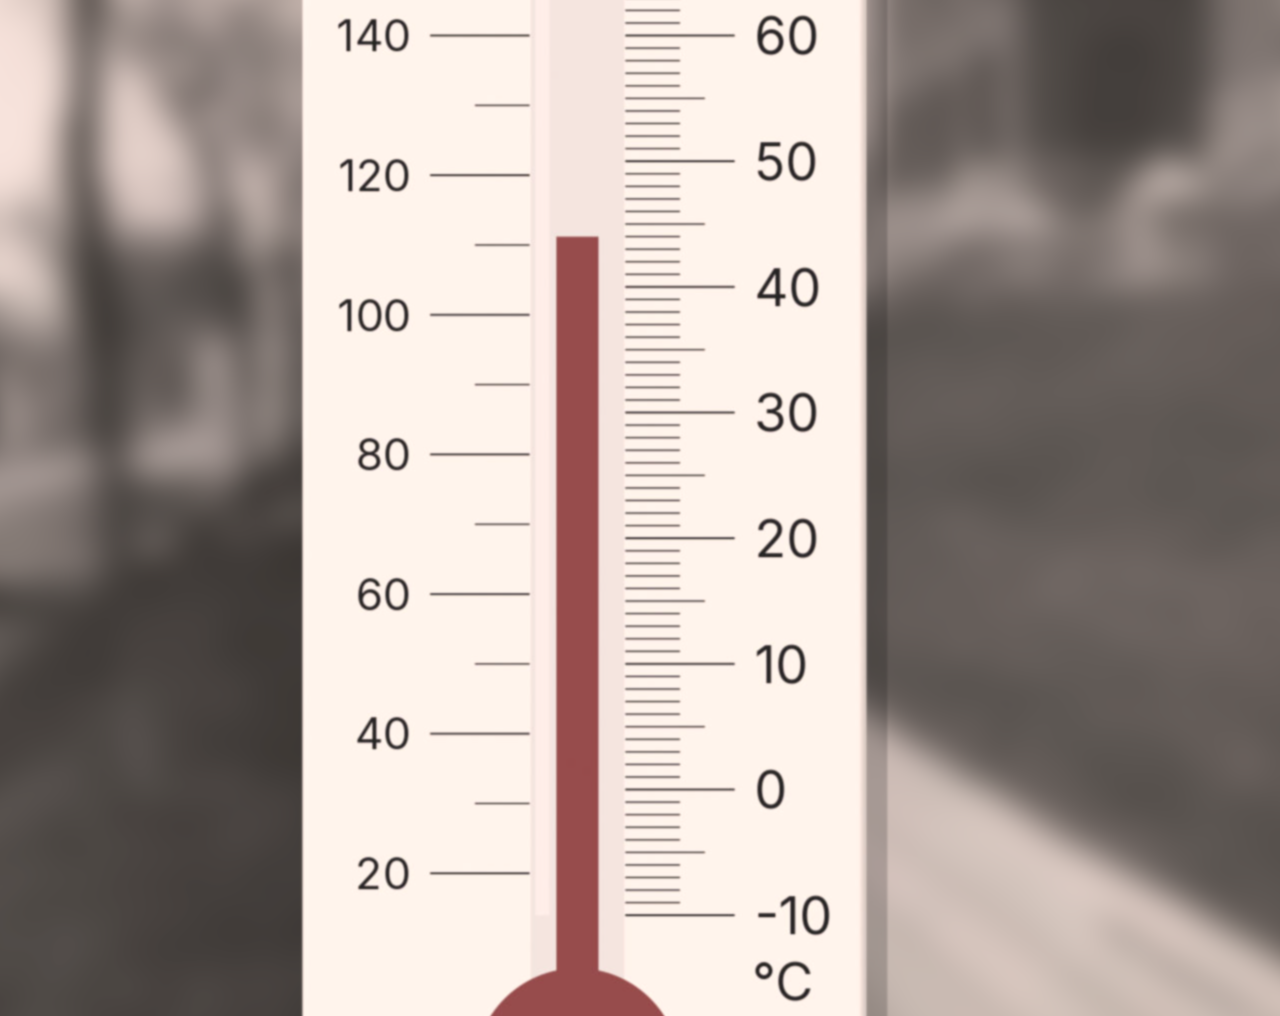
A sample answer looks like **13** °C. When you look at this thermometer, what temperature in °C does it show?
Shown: **44** °C
